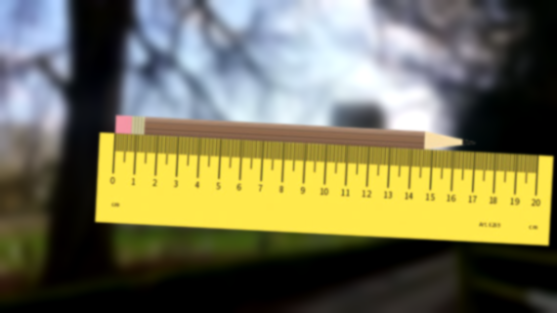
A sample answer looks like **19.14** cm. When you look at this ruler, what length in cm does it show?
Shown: **17** cm
